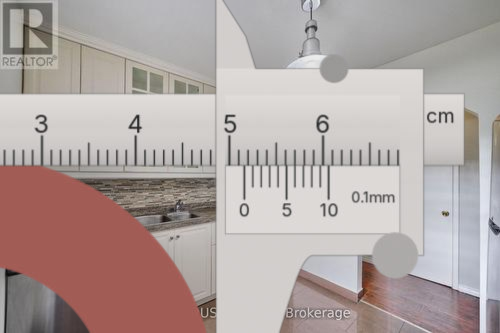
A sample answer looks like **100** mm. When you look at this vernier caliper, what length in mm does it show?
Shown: **51.6** mm
